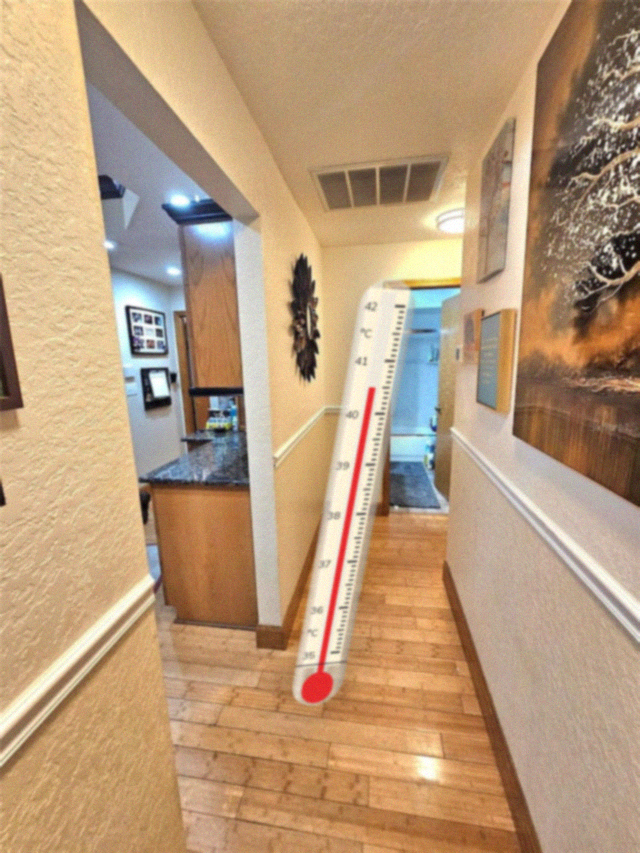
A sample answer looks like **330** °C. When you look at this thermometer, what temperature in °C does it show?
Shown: **40.5** °C
